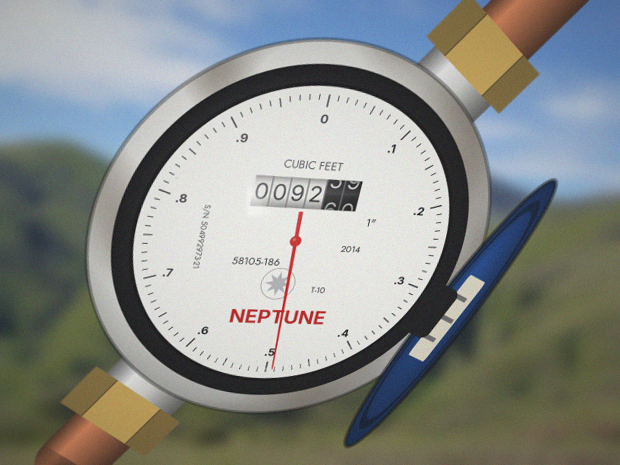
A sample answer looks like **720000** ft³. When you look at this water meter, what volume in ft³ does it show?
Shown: **9259.49** ft³
